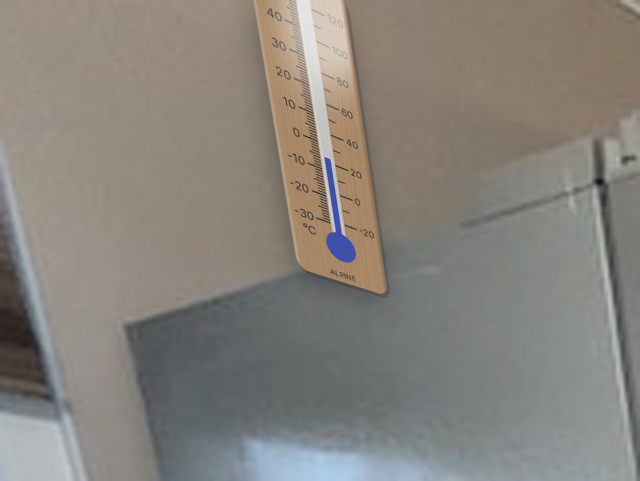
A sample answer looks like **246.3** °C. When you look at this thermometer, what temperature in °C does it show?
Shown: **-5** °C
